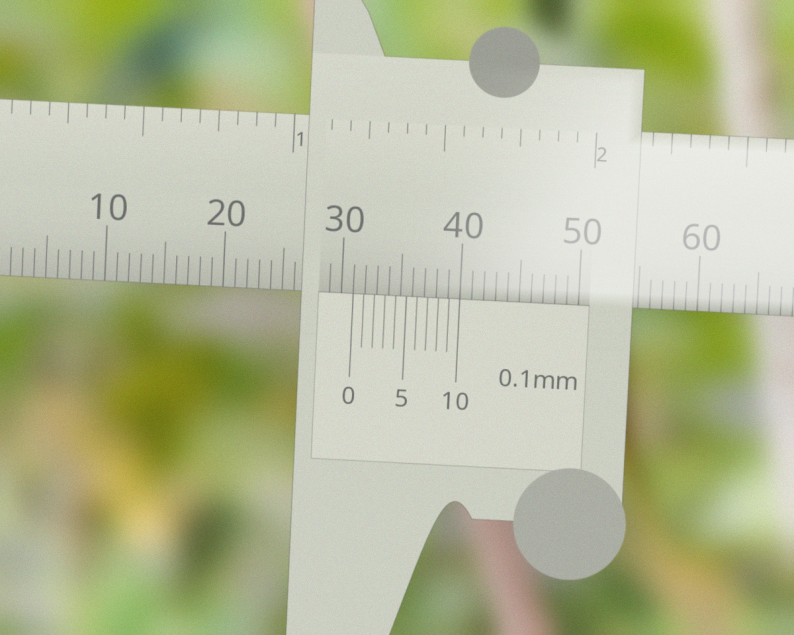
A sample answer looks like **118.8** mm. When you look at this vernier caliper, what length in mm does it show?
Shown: **31.0** mm
